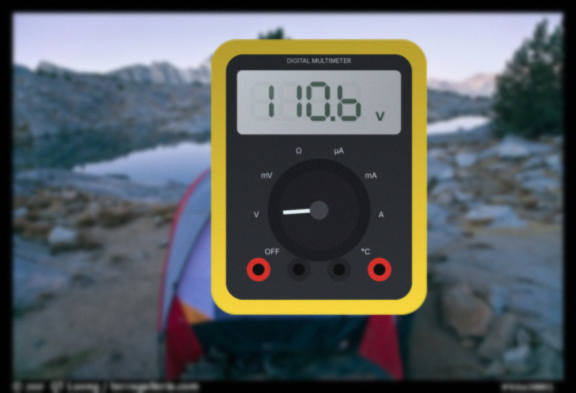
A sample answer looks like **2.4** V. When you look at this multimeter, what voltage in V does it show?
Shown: **110.6** V
